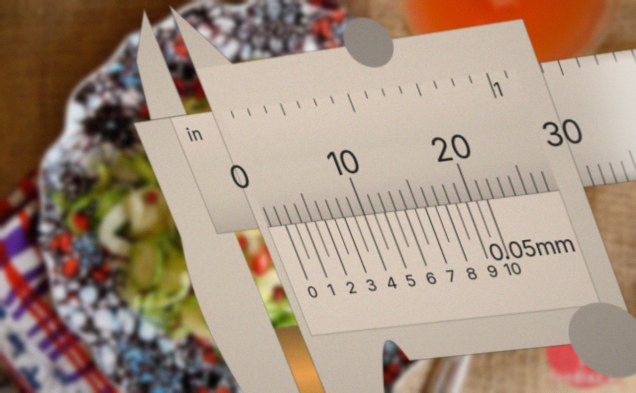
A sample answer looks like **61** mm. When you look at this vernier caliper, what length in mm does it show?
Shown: **2.4** mm
